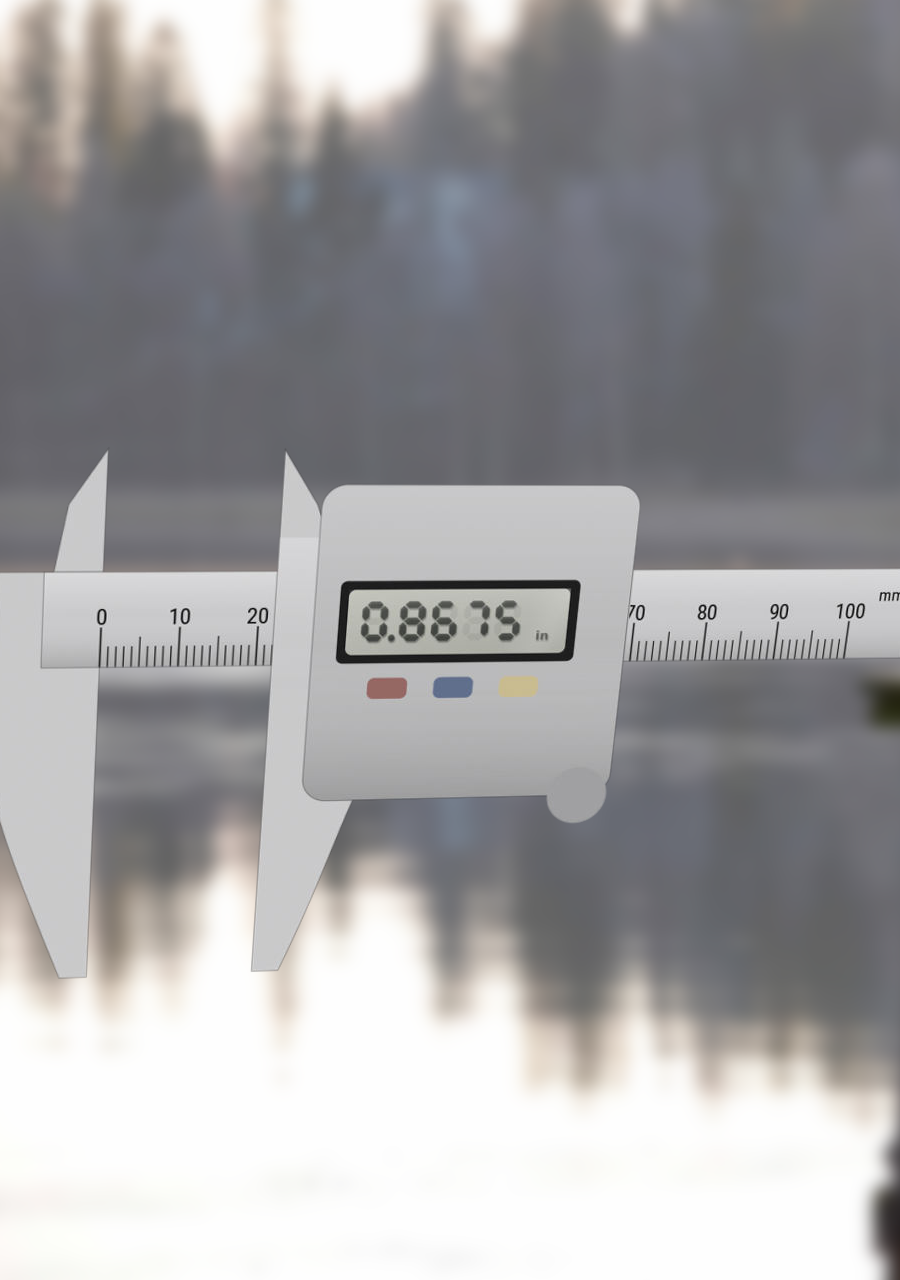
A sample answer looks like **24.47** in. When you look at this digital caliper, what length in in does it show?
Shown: **0.8675** in
